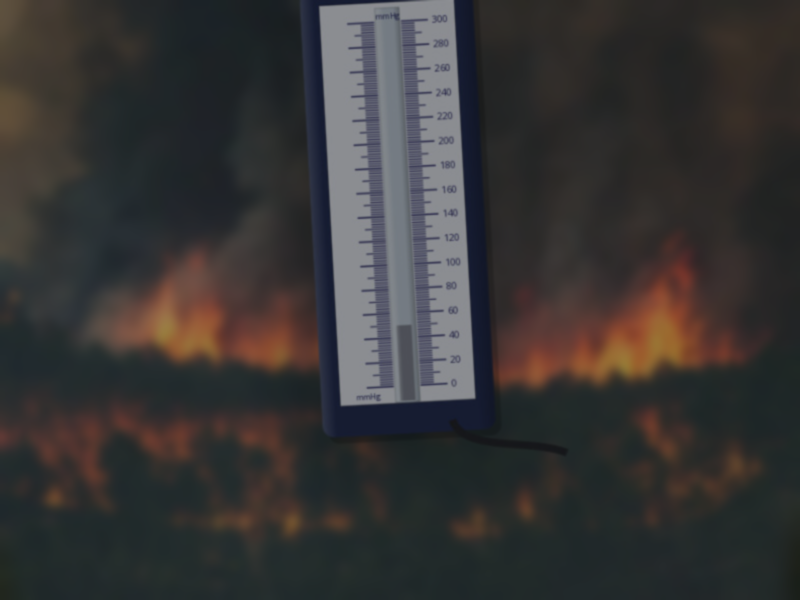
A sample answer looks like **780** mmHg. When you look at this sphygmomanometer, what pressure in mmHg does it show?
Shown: **50** mmHg
